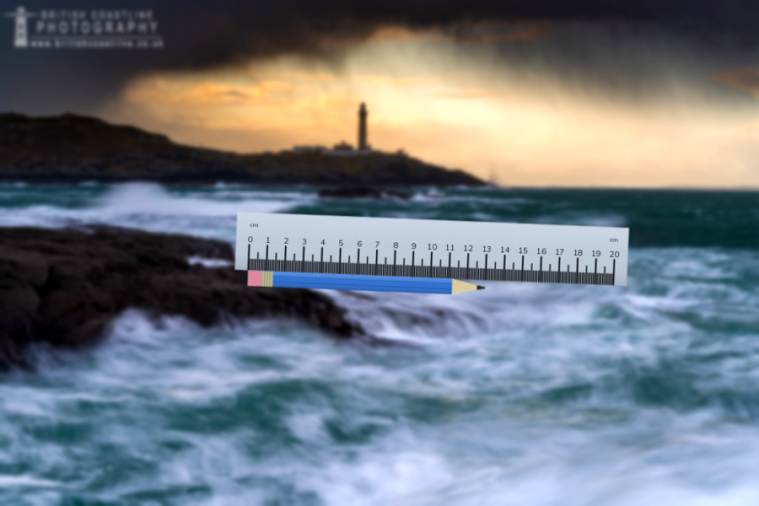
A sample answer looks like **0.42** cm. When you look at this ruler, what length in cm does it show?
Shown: **13** cm
